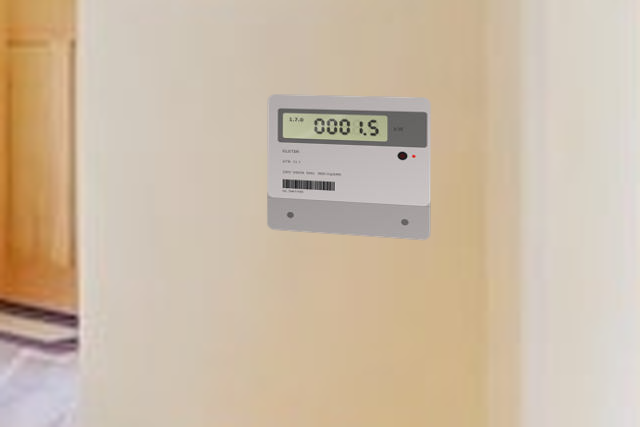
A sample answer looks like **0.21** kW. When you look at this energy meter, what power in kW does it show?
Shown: **1.5** kW
